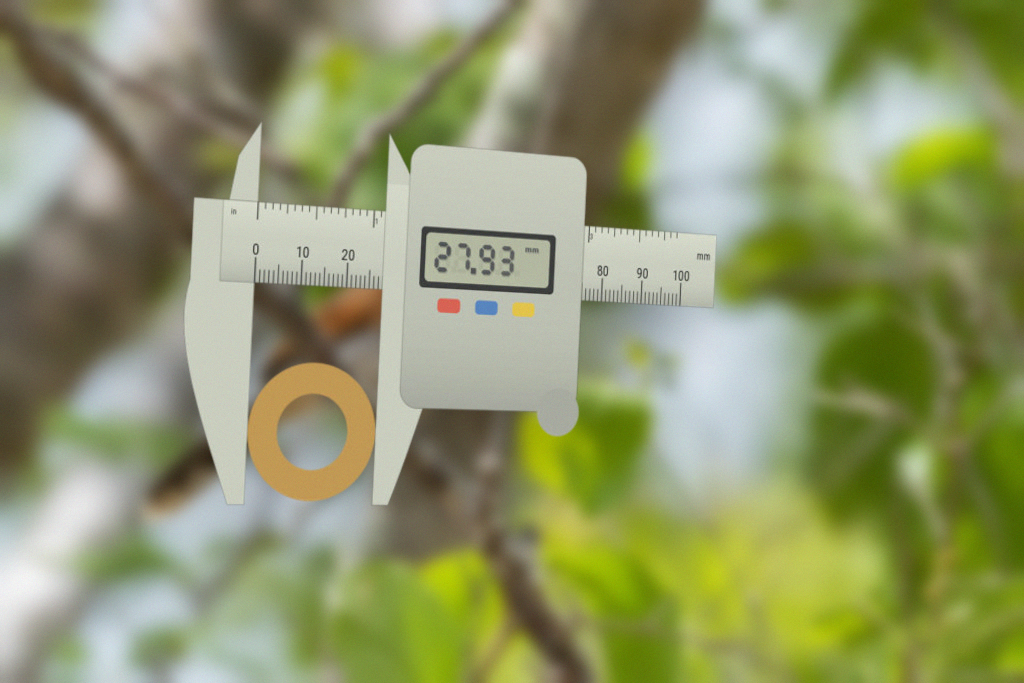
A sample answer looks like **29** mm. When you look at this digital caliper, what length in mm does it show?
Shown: **27.93** mm
